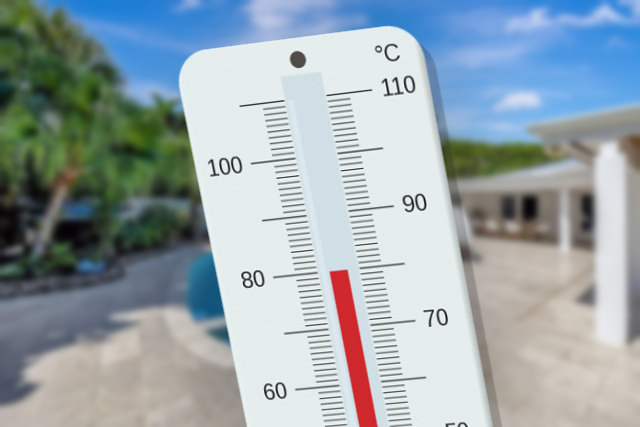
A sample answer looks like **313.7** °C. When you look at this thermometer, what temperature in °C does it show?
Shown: **80** °C
